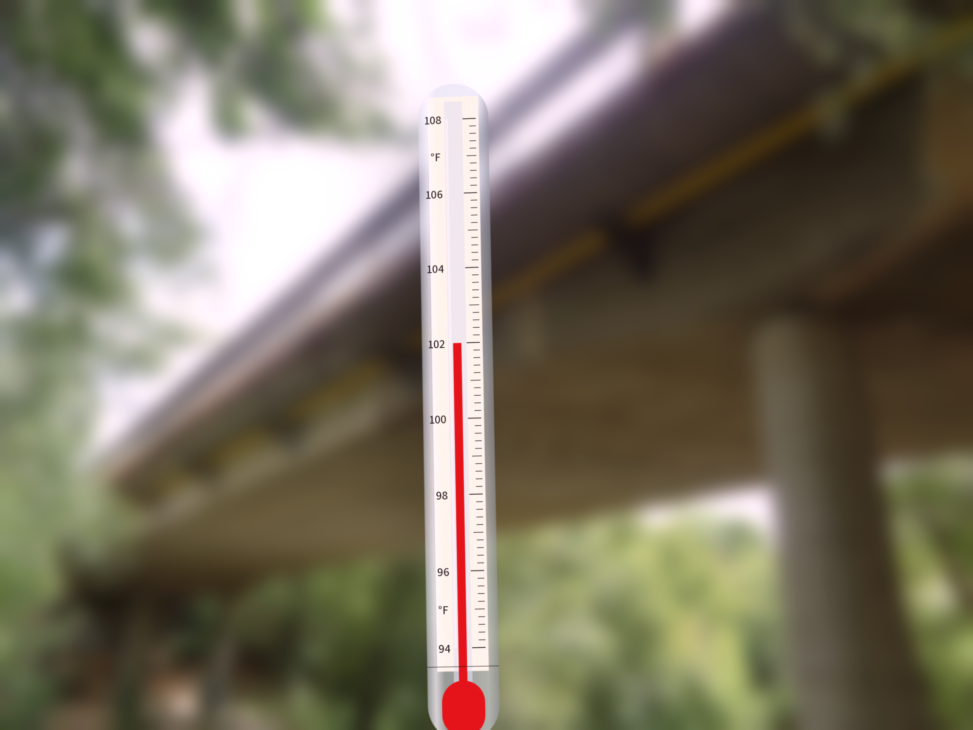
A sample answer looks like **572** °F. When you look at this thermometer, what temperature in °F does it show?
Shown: **102** °F
